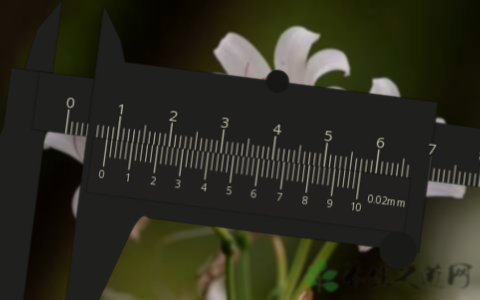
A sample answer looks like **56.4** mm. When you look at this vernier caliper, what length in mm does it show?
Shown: **8.0** mm
